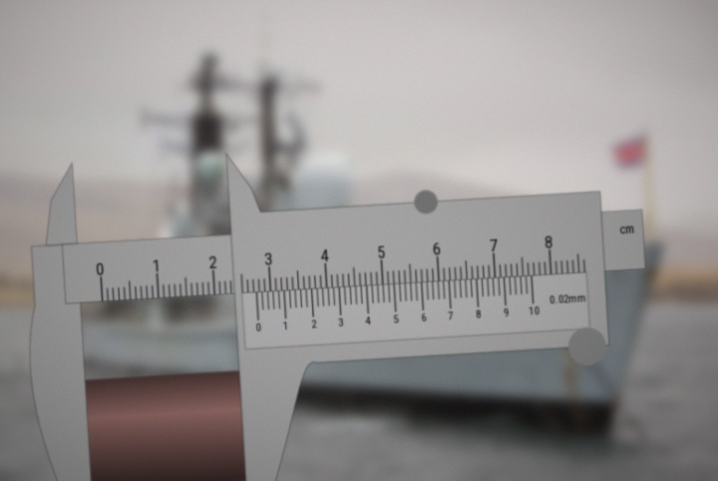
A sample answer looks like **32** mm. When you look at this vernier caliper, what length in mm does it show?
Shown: **27.5** mm
